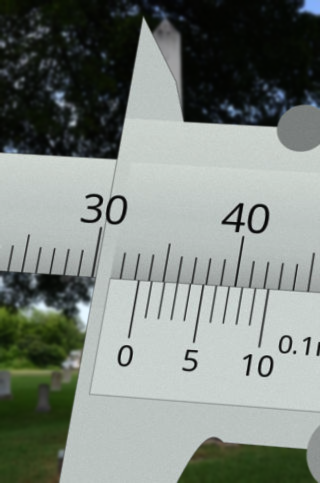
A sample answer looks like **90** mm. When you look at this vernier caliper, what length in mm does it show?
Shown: **33.3** mm
